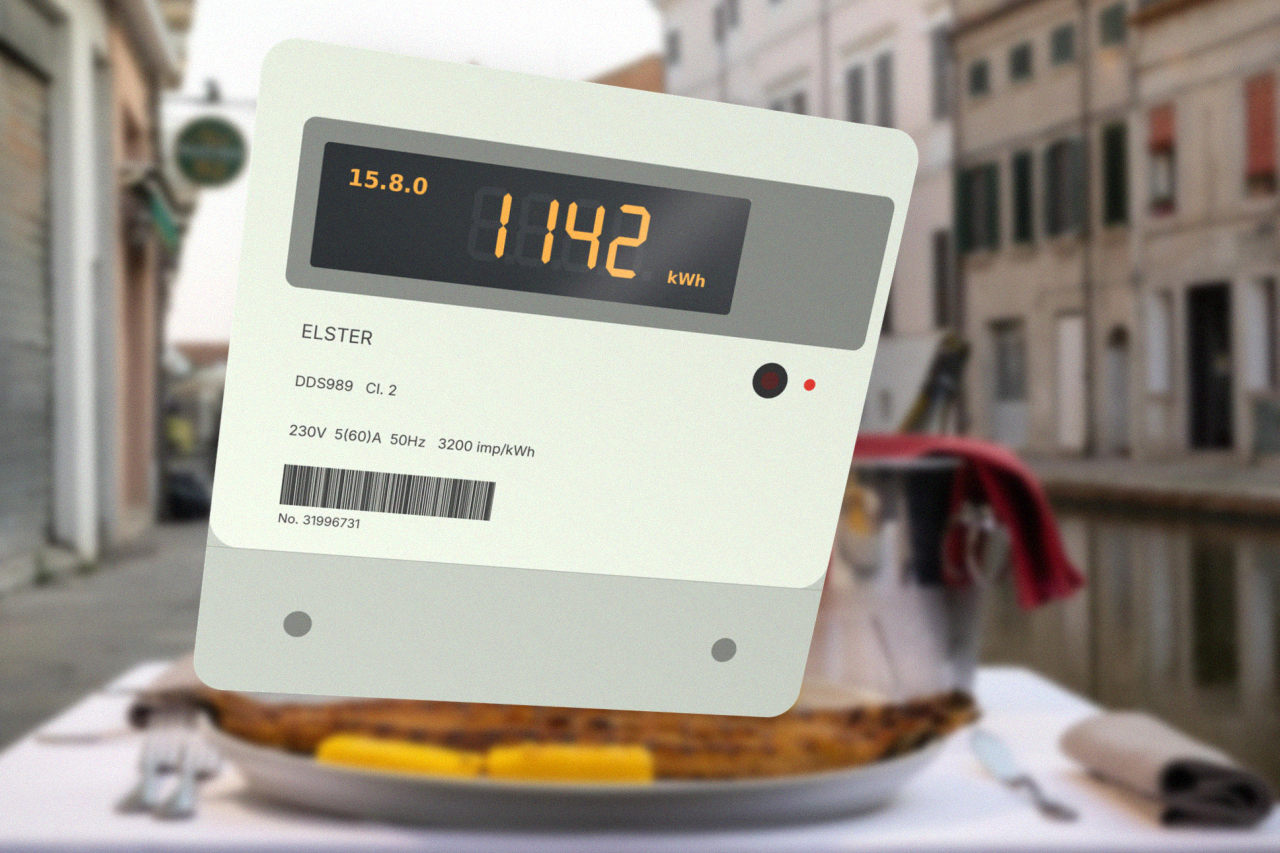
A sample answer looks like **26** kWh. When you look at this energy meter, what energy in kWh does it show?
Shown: **1142** kWh
